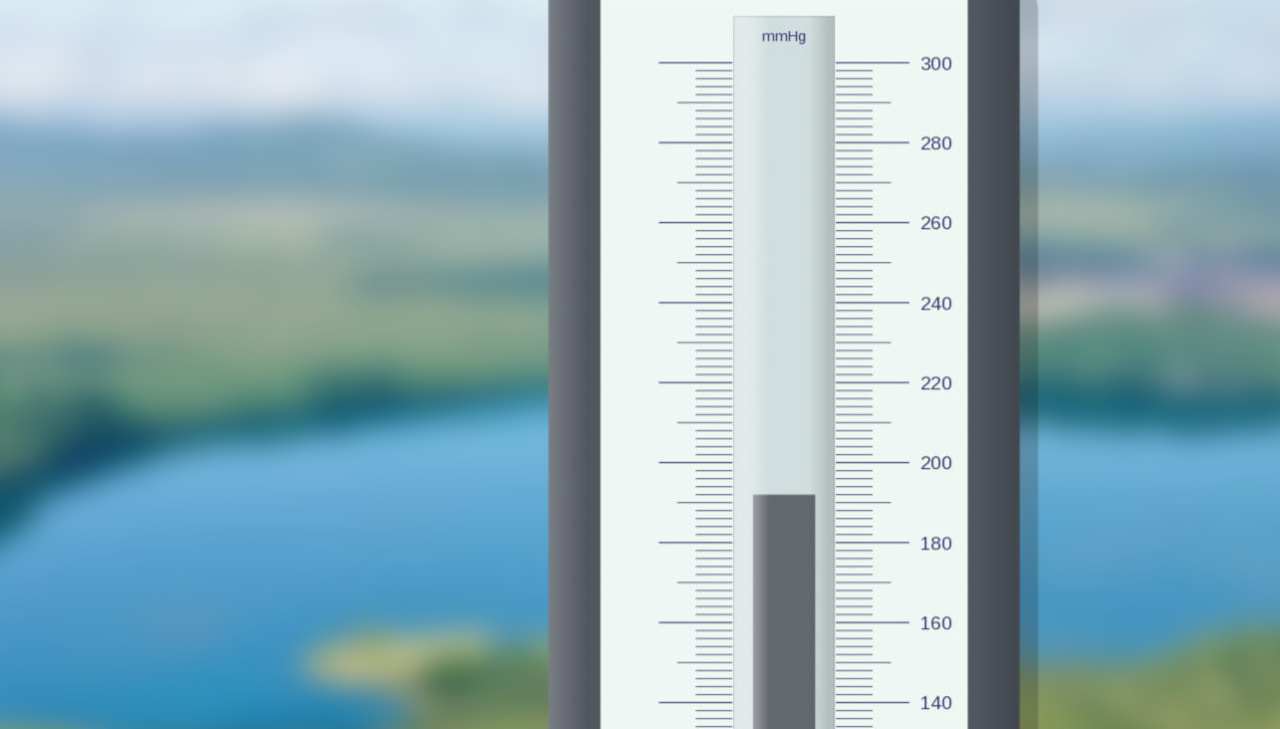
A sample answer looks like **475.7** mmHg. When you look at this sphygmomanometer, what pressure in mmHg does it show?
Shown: **192** mmHg
